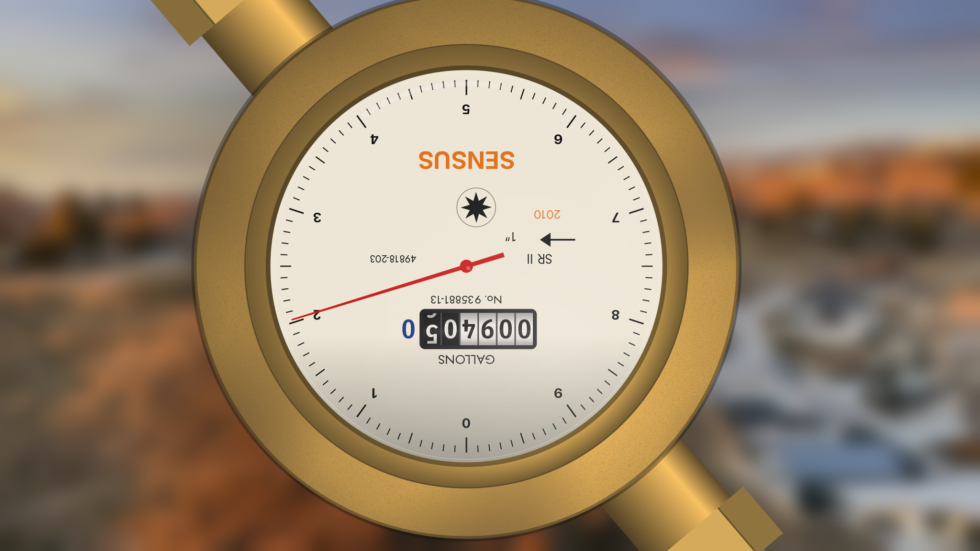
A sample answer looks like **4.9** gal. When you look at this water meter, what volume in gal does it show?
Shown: **94052.0** gal
